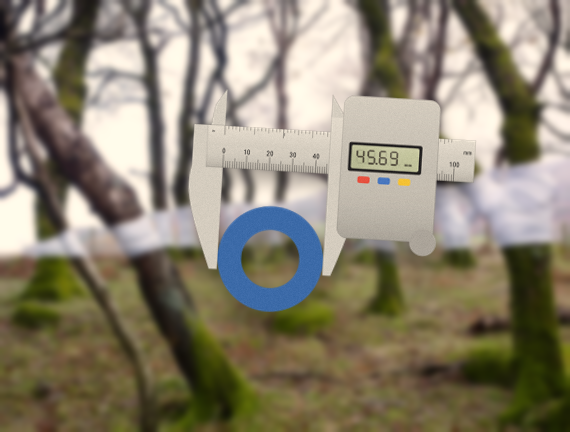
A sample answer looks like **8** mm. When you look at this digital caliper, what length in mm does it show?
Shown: **45.69** mm
